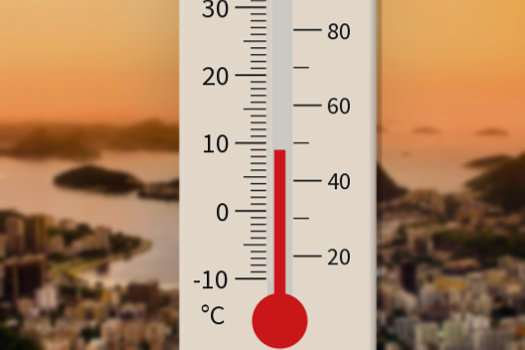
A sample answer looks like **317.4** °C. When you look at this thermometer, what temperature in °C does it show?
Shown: **9** °C
